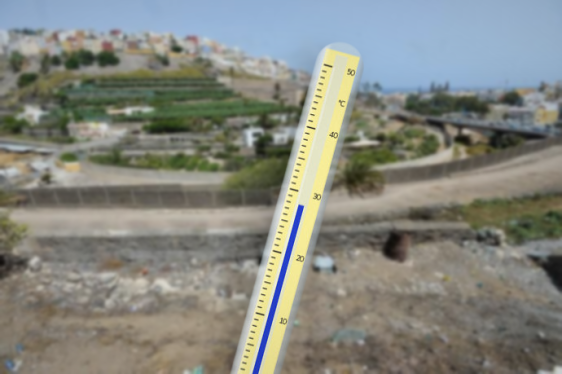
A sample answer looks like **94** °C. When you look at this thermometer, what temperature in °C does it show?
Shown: **28** °C
